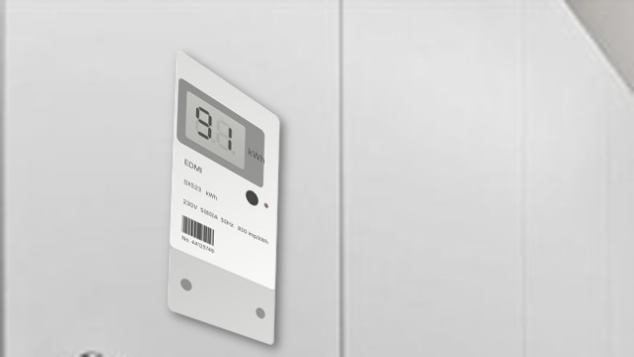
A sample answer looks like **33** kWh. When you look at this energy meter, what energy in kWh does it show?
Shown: **91** kWh
